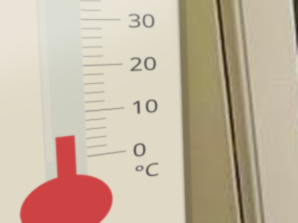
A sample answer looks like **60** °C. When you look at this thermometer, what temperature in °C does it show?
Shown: **5** °C
